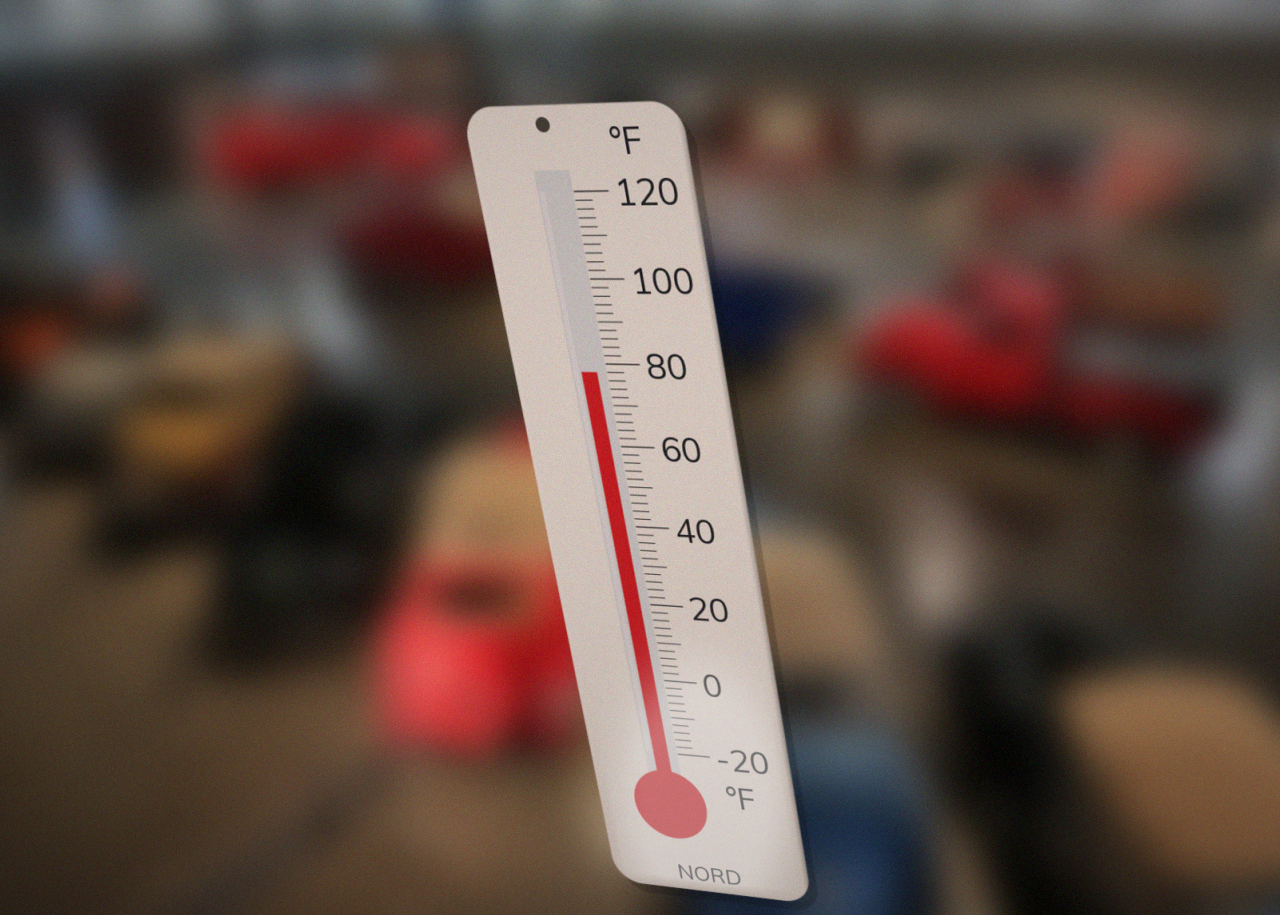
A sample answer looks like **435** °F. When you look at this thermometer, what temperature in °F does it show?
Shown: **78** °F
